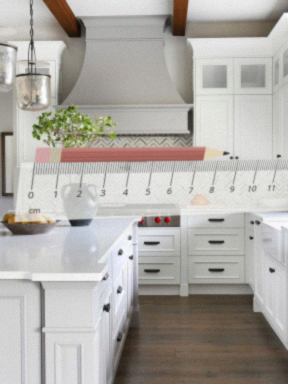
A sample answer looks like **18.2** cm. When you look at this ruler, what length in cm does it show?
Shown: **8.5** cm
